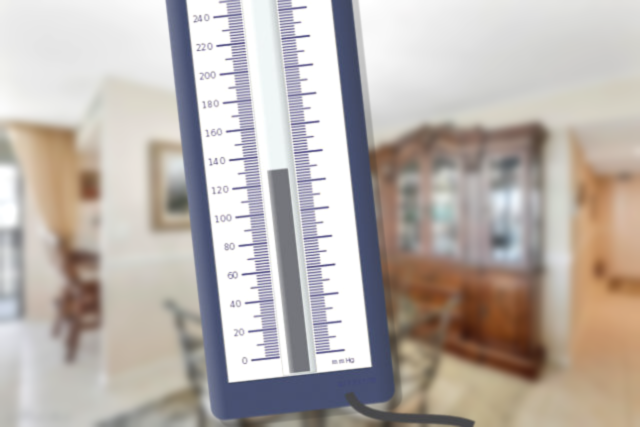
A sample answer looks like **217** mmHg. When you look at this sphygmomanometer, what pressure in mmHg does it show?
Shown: **130** mmHg
